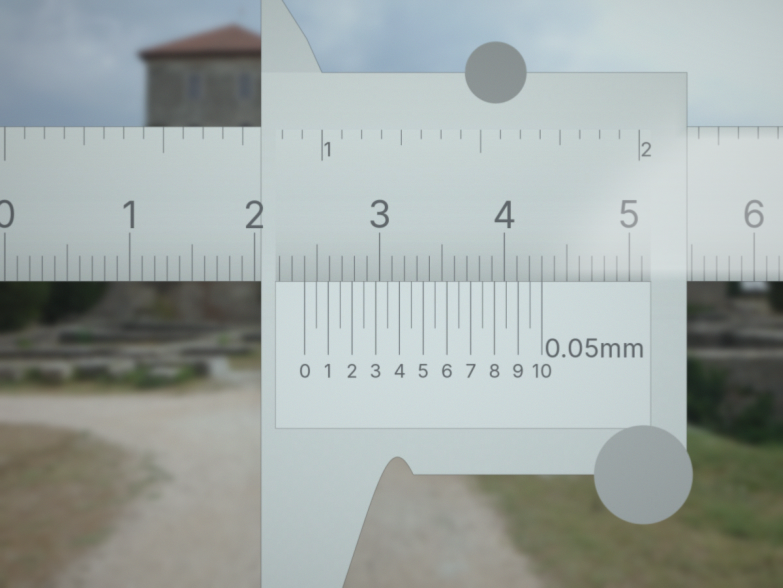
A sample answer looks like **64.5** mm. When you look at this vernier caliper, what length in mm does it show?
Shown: **24.0** mm
